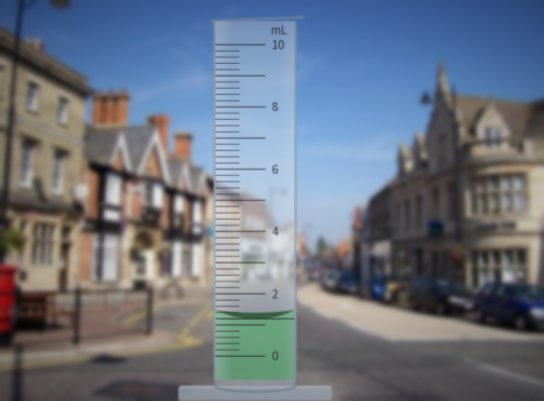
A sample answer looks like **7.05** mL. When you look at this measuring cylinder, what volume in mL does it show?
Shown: **1.2** mL
